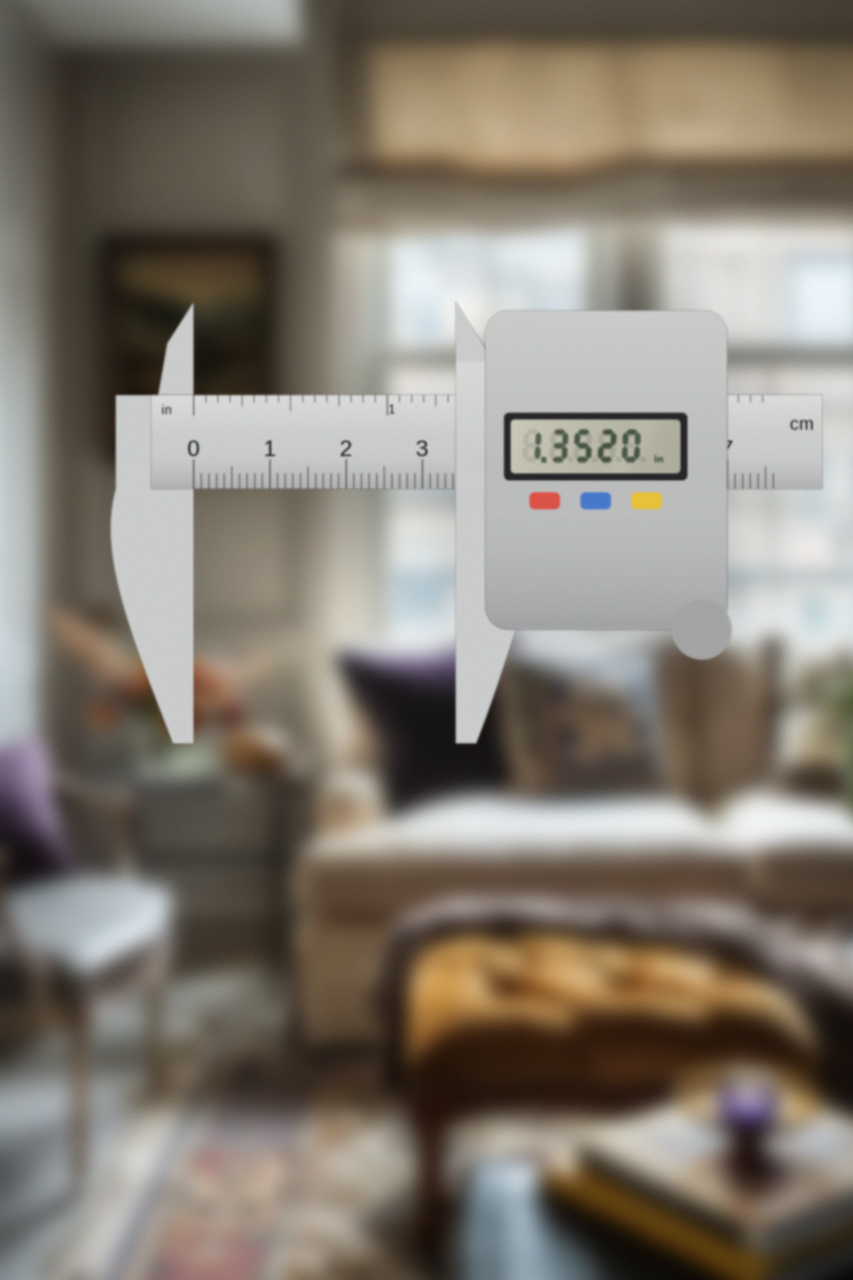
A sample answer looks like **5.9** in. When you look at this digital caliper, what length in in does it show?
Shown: **1.3520** in
